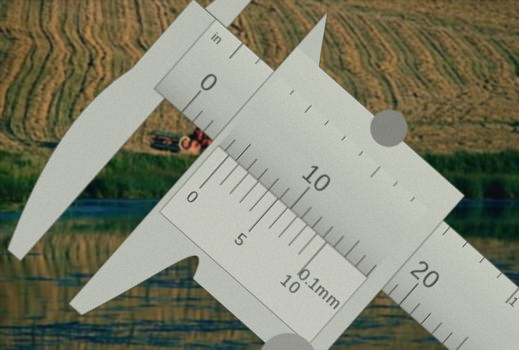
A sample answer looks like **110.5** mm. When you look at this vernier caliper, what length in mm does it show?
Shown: **4.4** mm
